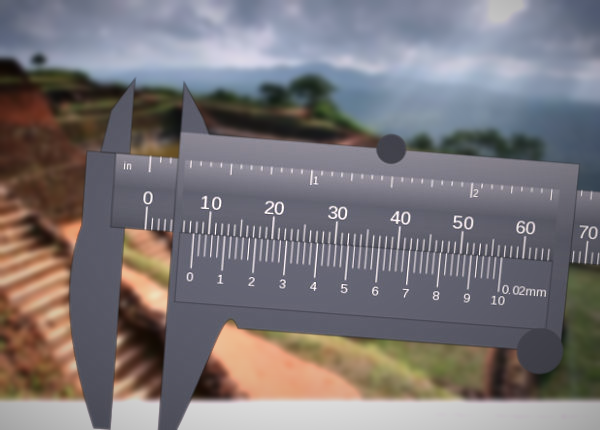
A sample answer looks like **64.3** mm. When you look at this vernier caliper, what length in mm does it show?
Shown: **7.6** mm
